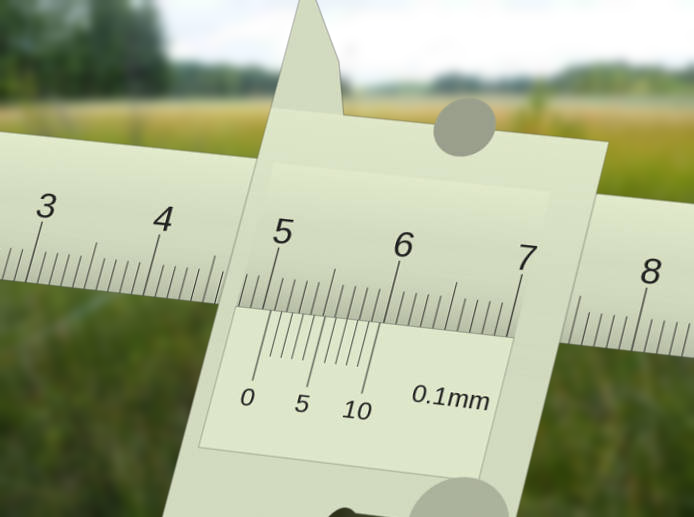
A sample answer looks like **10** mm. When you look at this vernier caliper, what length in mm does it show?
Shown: **50.7** mm
